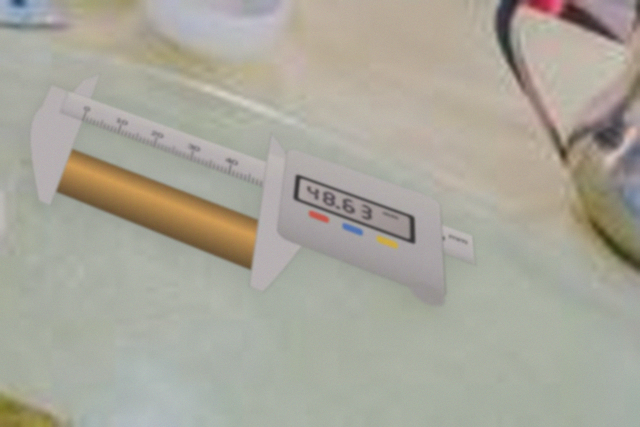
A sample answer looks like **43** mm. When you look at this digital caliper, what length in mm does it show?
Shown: **48.63** mm
